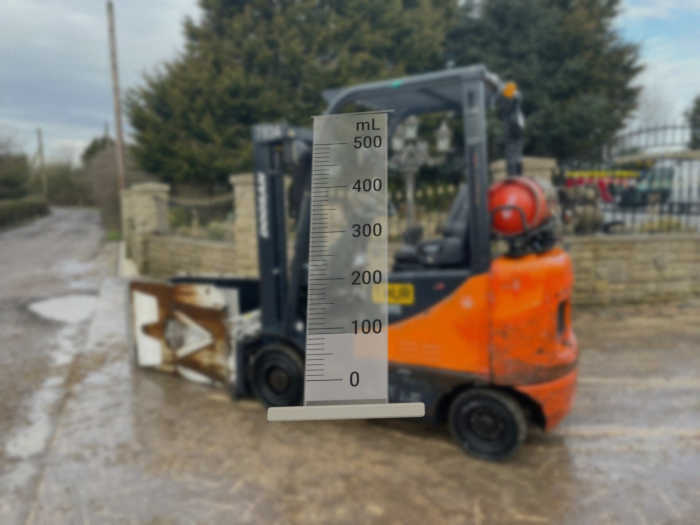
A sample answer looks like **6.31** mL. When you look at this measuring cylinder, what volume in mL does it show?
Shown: **90** mL
